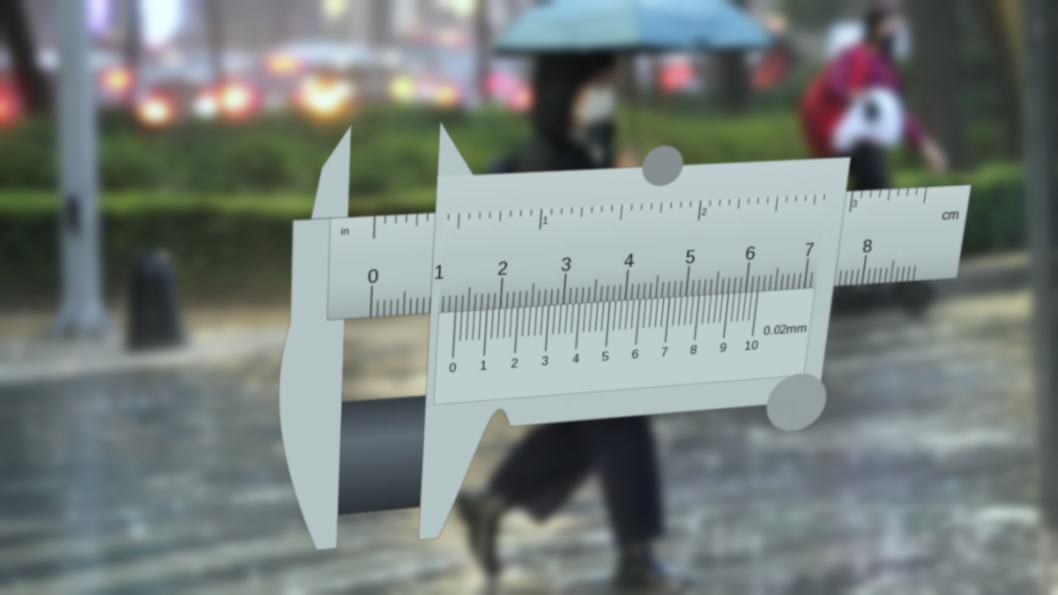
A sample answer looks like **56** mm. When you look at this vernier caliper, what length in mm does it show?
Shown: **13.0** mm
